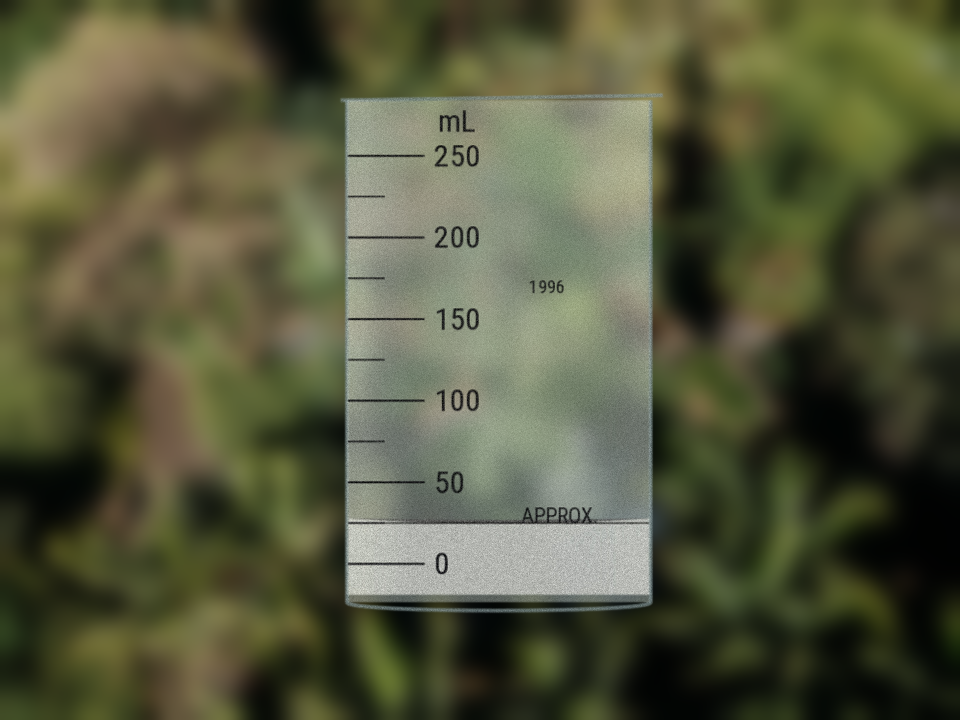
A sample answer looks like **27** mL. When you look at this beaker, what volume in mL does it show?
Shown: **25** mL
